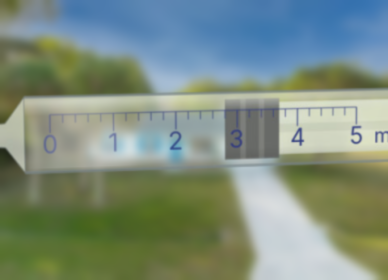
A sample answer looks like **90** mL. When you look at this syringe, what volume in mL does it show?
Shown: **2.8** mL
